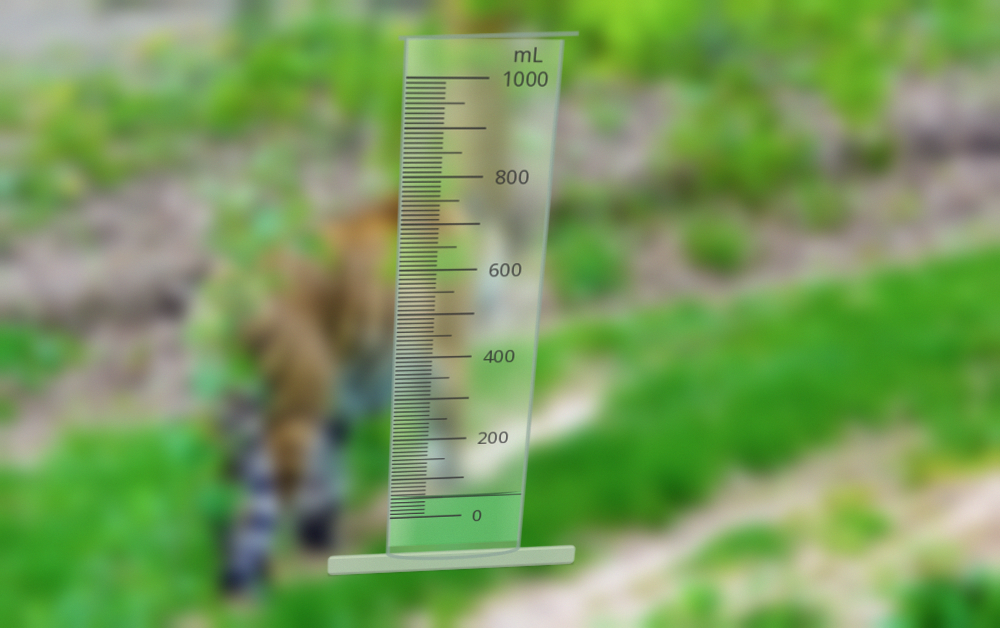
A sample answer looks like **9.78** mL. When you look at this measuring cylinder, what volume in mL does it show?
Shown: **50** mL
